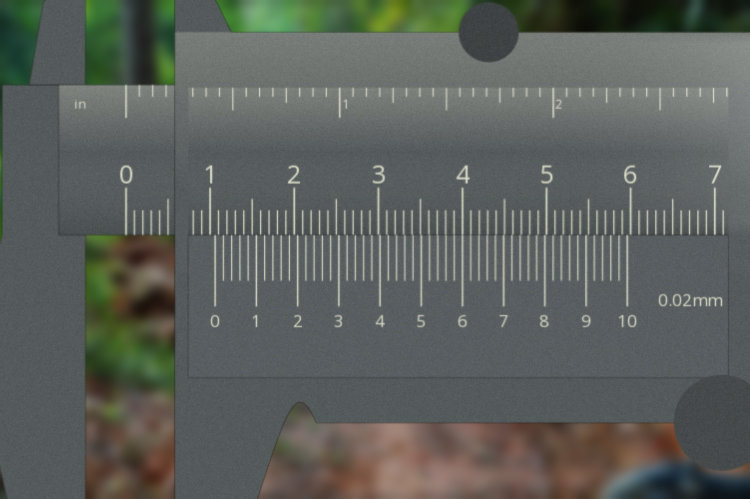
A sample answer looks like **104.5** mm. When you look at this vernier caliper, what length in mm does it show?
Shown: **10.6** mm
